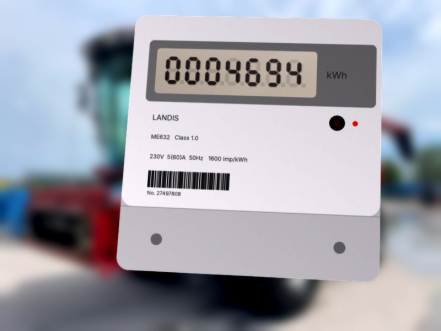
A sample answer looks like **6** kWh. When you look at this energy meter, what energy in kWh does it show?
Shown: **4694** kWh
